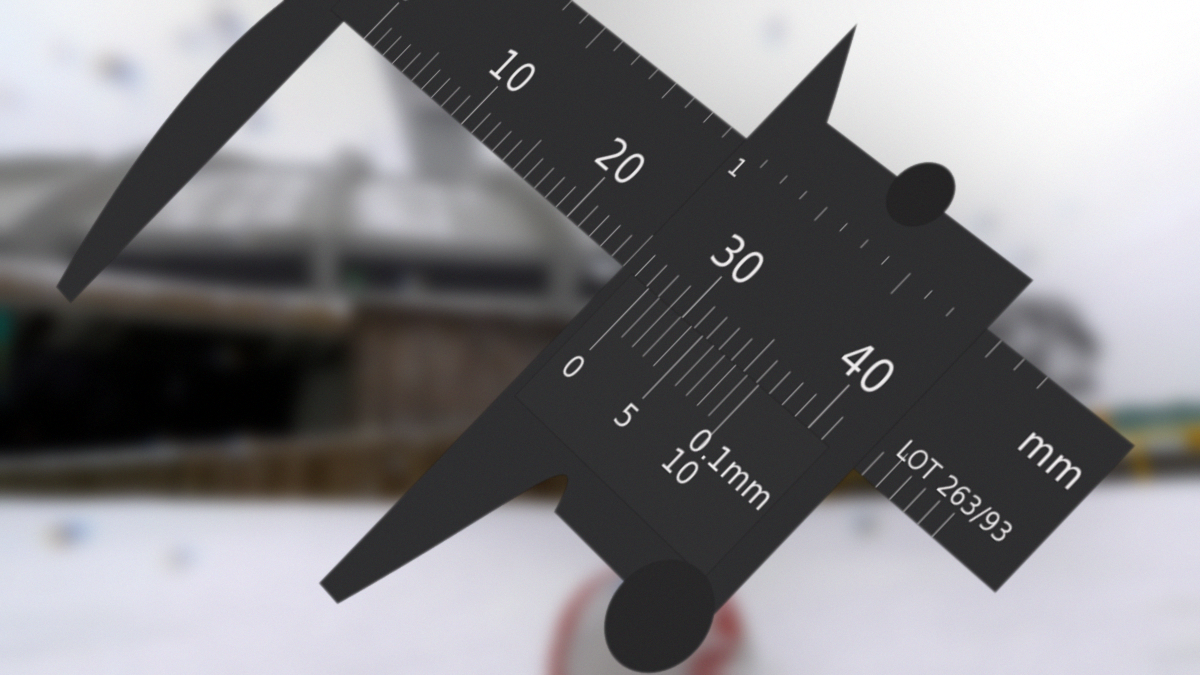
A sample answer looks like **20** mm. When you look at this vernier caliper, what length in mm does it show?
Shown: **27.2** mm
